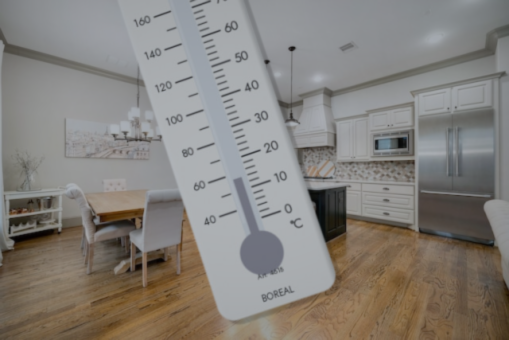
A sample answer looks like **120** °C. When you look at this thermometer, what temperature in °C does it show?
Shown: **14** °C
